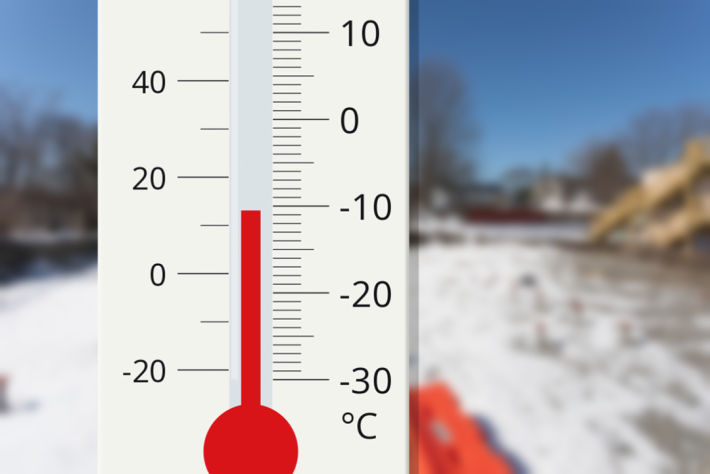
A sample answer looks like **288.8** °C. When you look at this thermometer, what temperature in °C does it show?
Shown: **-10.5** °C
